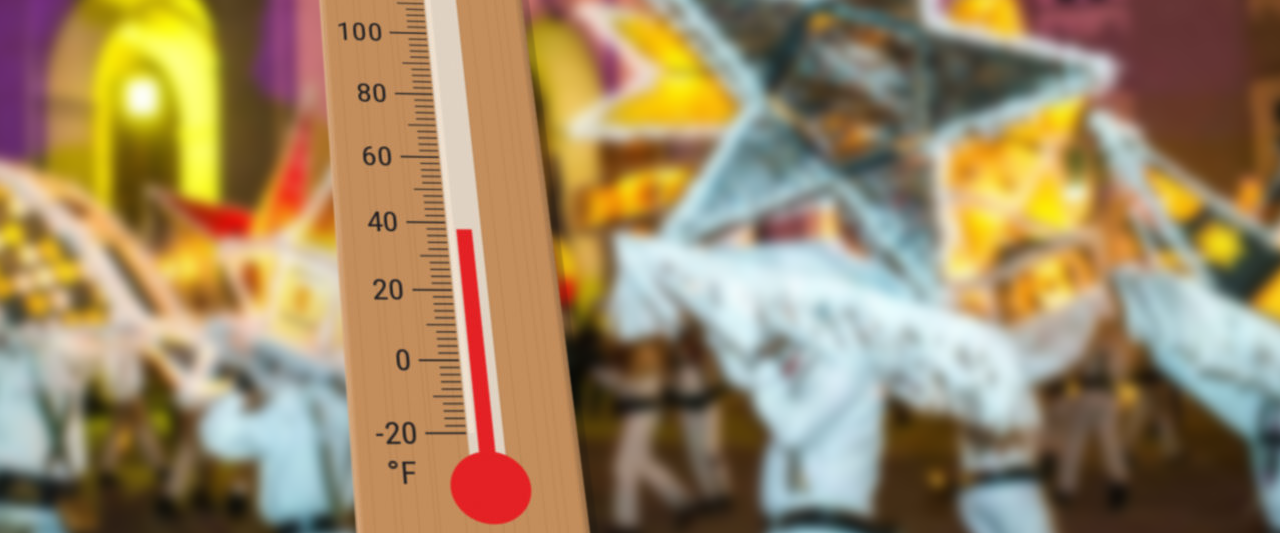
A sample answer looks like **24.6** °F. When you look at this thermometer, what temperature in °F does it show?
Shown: **38** °F
